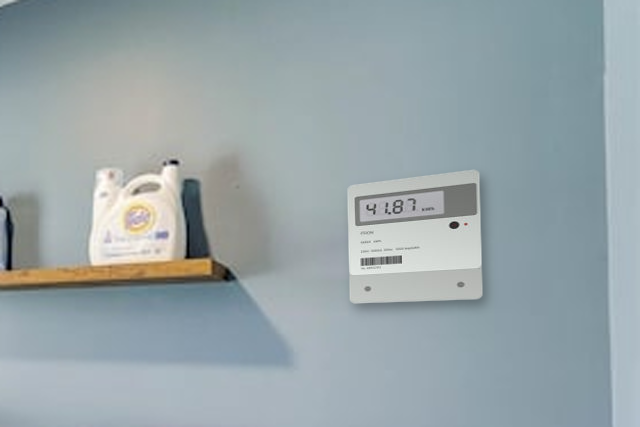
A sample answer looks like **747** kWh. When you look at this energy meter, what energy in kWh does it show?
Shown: **41.87** kWh
